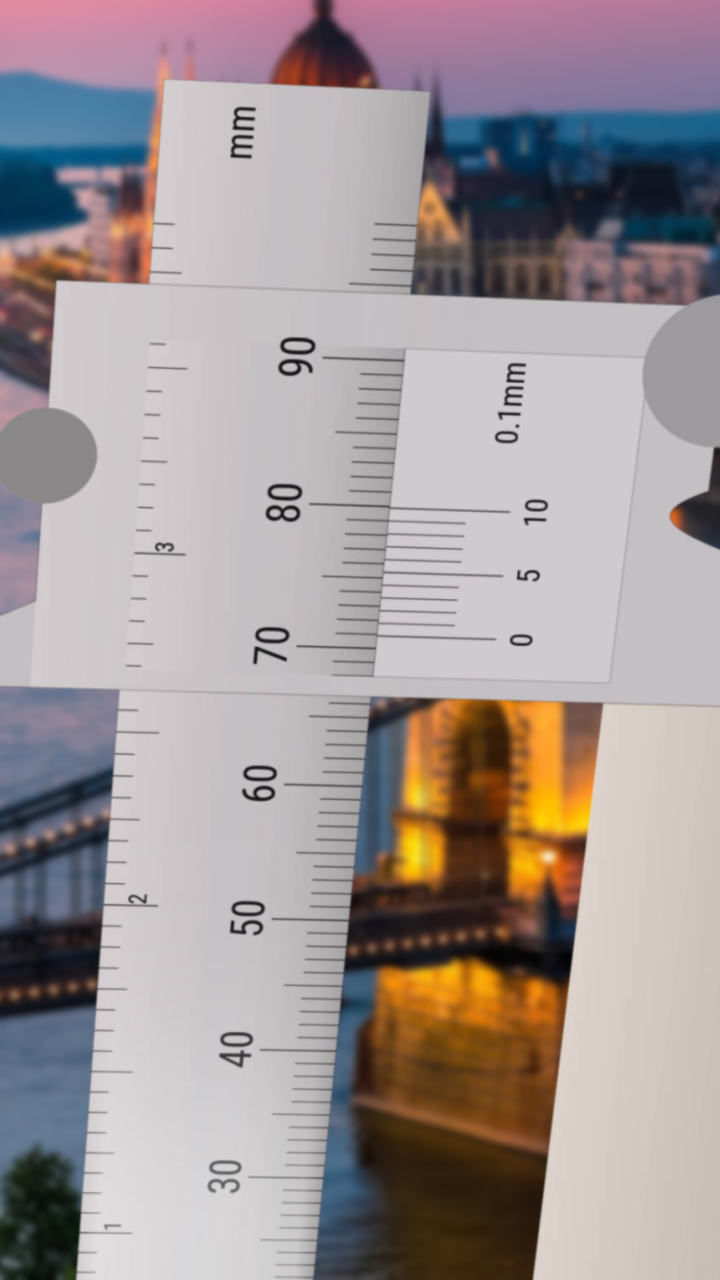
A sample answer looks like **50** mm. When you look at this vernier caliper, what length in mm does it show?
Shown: **70.9** mm
